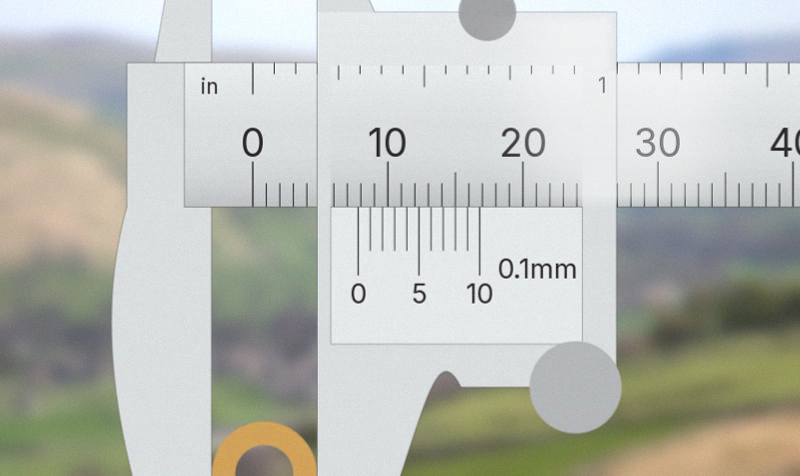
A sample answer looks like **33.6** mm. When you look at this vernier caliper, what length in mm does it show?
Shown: **7.8** mm
